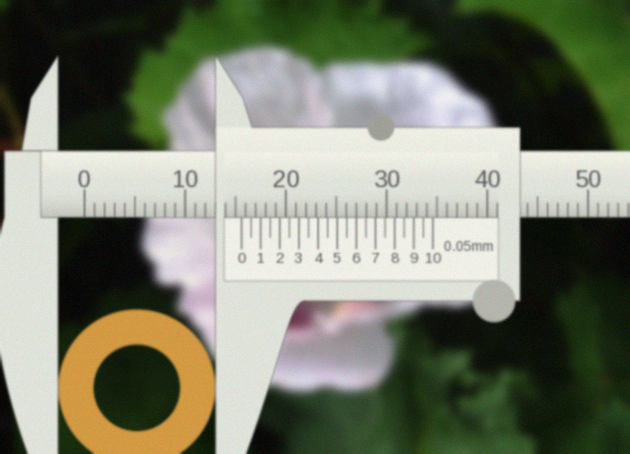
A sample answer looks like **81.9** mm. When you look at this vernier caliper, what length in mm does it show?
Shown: **15.6** mm
